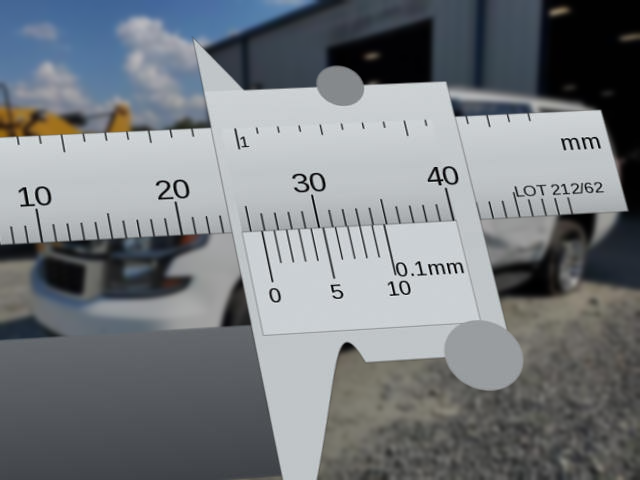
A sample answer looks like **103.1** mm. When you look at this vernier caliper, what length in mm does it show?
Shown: **25.8** mm
